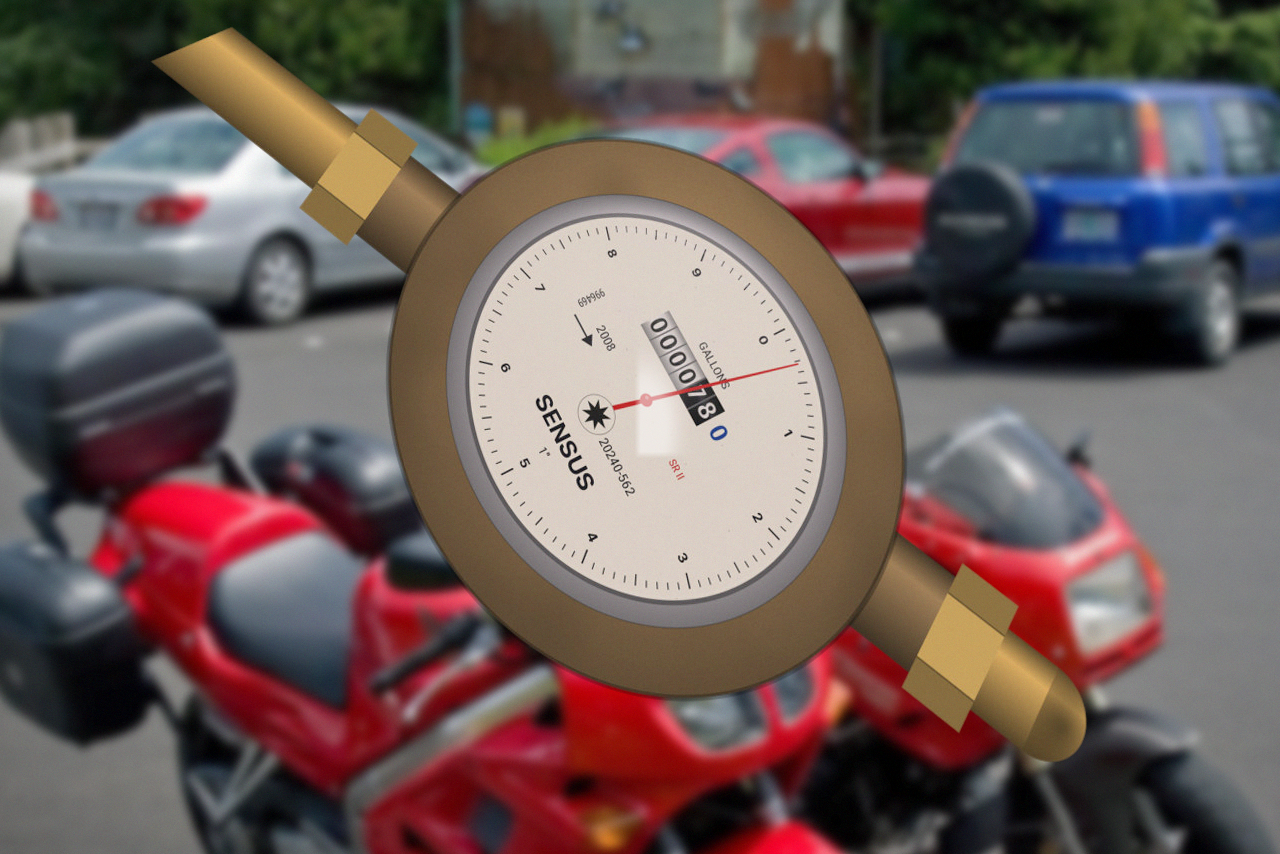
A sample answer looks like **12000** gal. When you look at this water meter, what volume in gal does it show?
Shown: **780.3** gal
